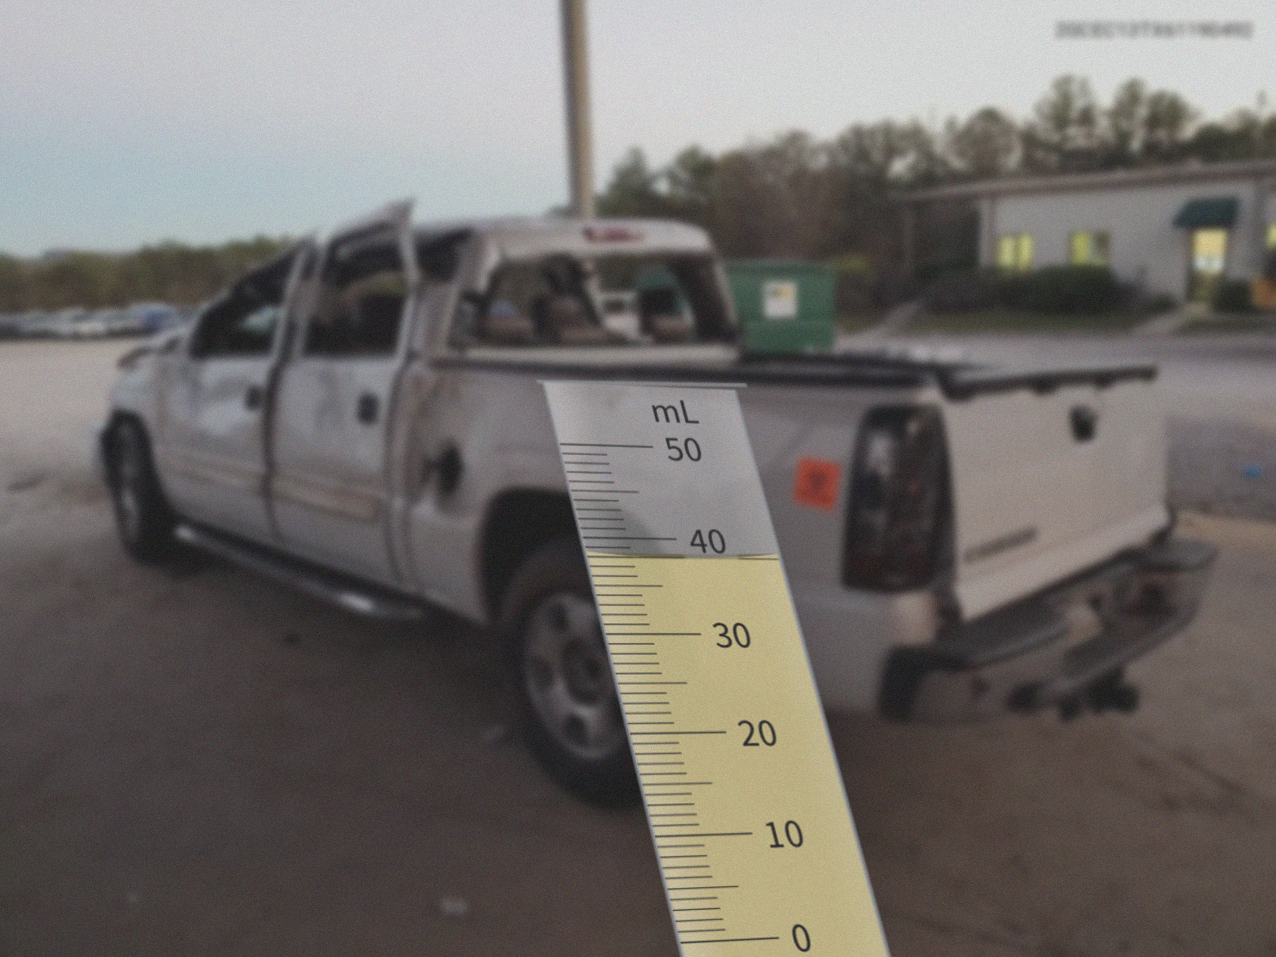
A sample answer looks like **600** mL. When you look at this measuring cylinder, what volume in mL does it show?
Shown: **38** mL
